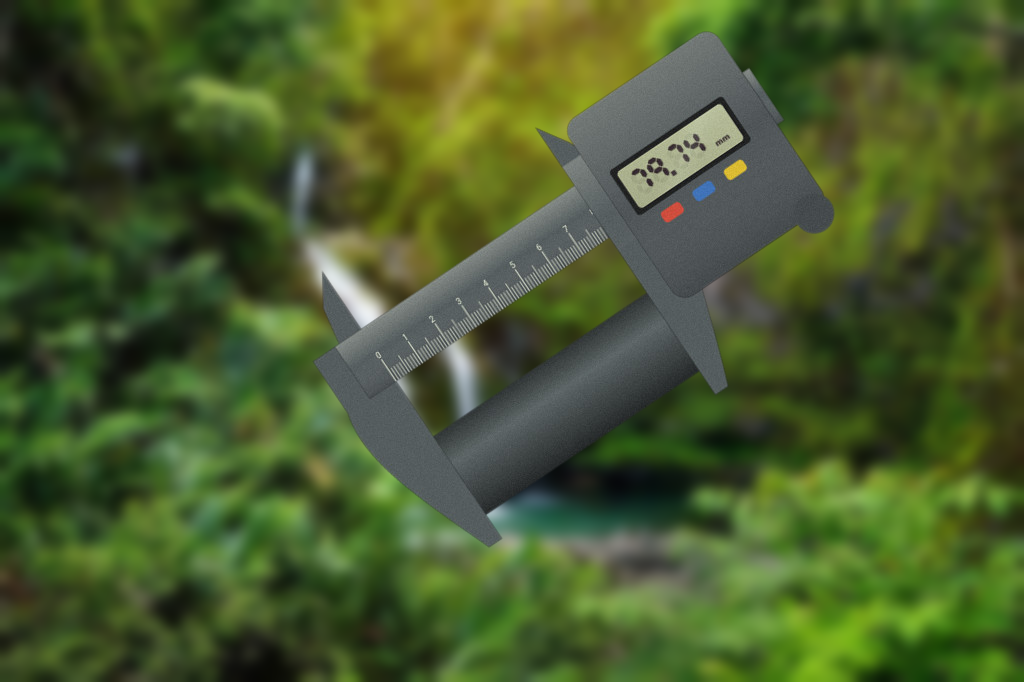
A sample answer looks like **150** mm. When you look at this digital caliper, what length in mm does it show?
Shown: **79.74** mm
